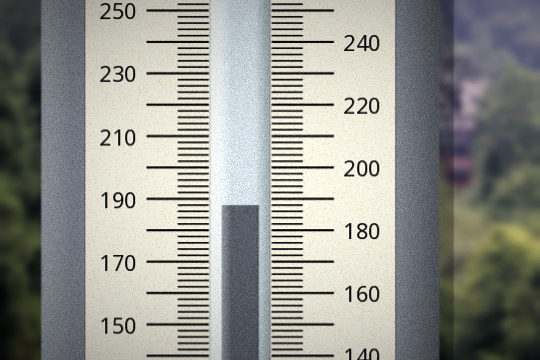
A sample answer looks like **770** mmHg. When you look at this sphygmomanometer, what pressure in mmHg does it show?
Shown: **188** mmHg
